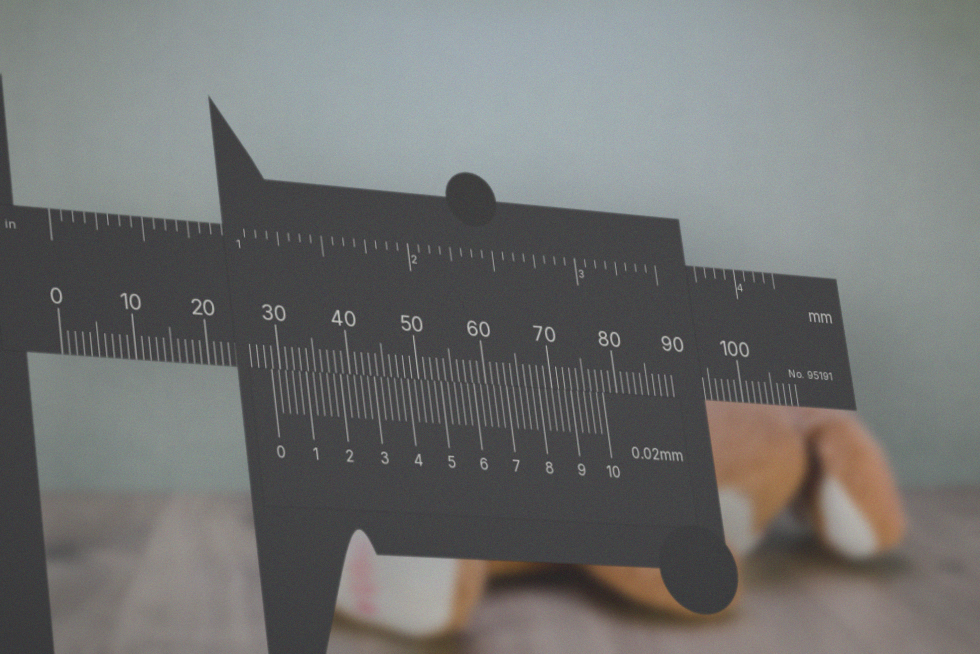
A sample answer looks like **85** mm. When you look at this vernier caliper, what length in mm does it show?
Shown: **28.8** mm
